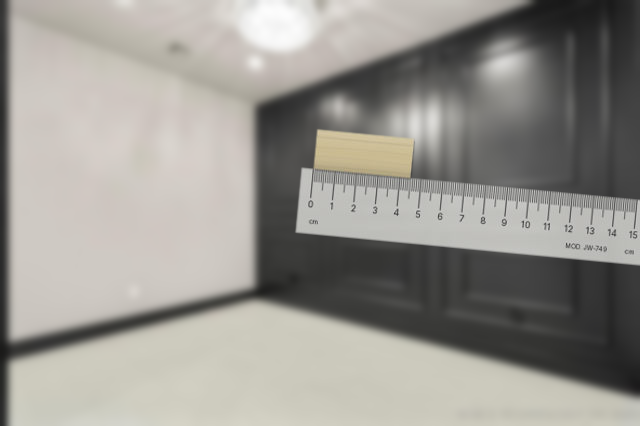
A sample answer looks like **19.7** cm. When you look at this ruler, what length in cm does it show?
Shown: **4.5** cm
